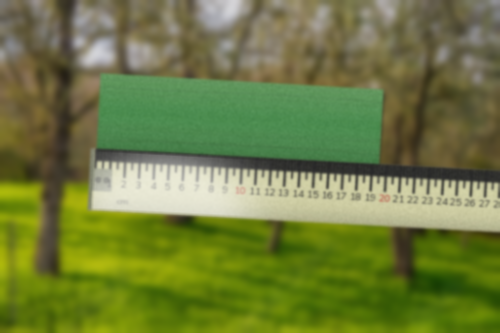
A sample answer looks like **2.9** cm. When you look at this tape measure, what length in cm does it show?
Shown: **19.5** cm
